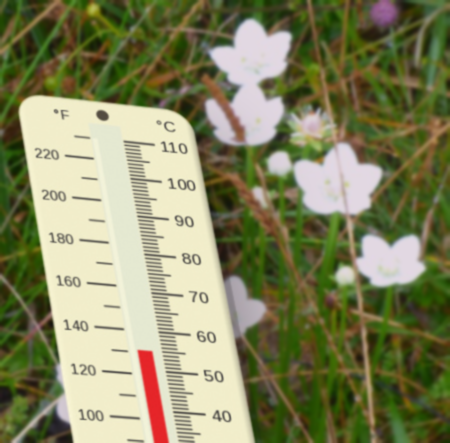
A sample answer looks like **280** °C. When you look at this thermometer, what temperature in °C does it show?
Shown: **55** °C
